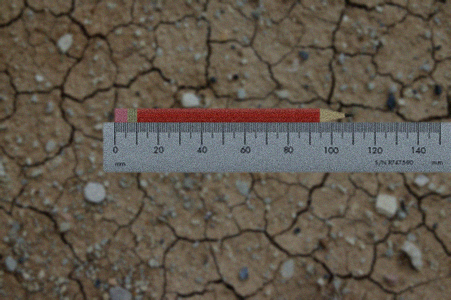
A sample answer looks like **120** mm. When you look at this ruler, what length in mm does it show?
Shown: **110** mm
